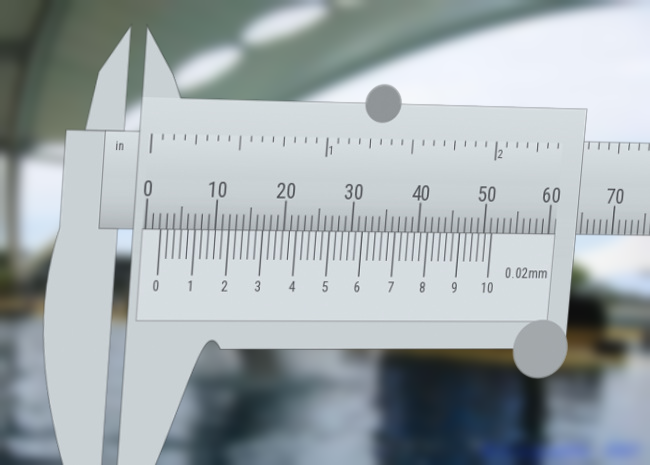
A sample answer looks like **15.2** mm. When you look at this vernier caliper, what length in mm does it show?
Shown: **2.2** mm
